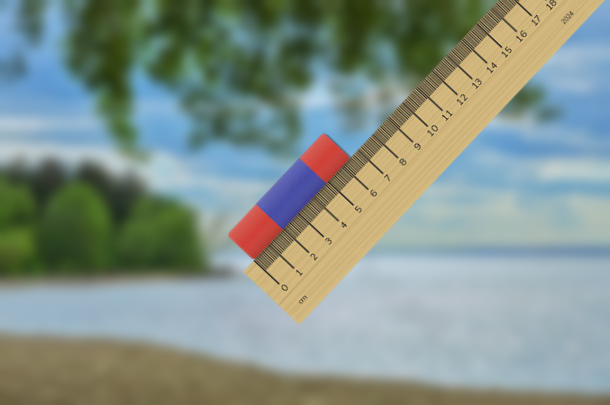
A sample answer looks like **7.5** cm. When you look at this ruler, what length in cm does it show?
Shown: **6.5** cm
